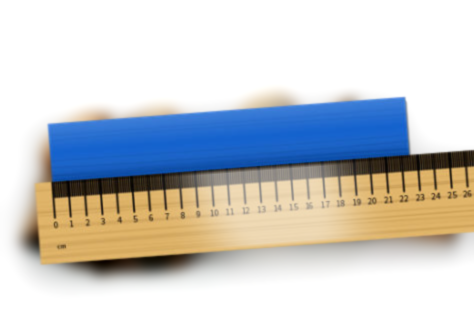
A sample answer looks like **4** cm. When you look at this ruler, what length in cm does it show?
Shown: **22.5** cm
